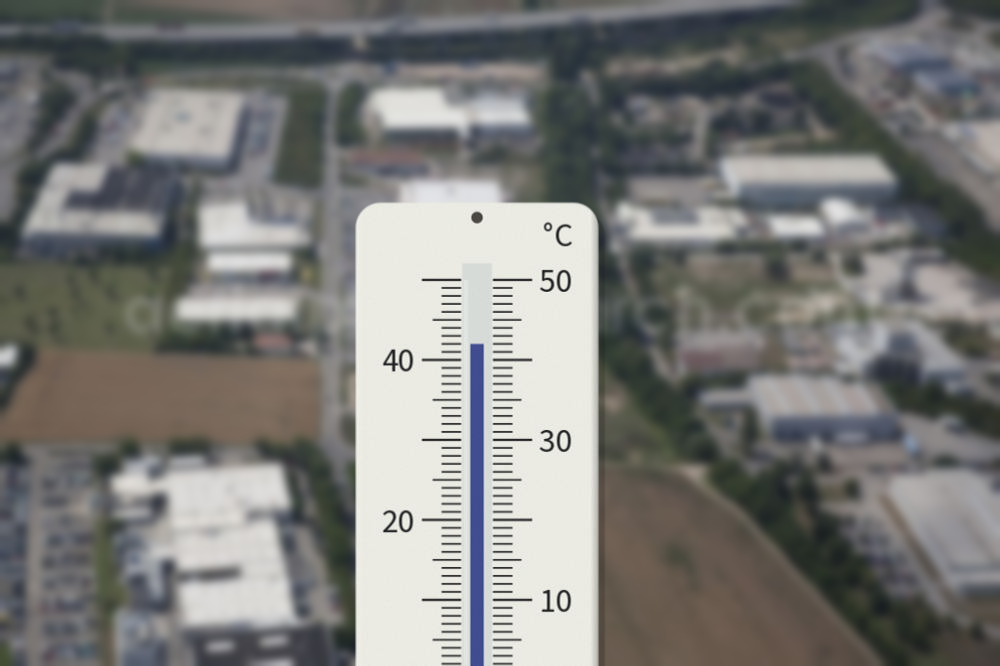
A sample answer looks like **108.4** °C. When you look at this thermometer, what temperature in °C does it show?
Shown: **42** °C
